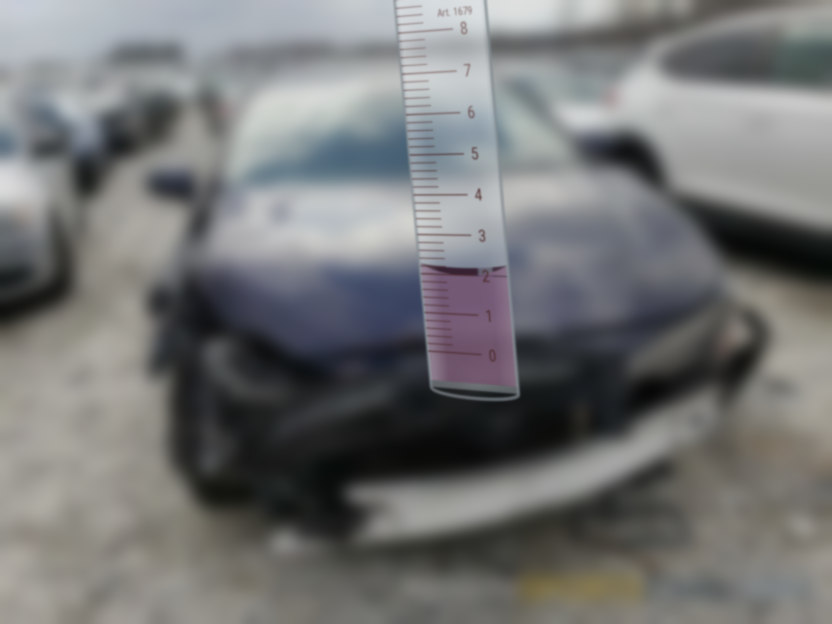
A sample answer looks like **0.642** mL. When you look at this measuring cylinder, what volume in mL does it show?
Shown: **2** mL
